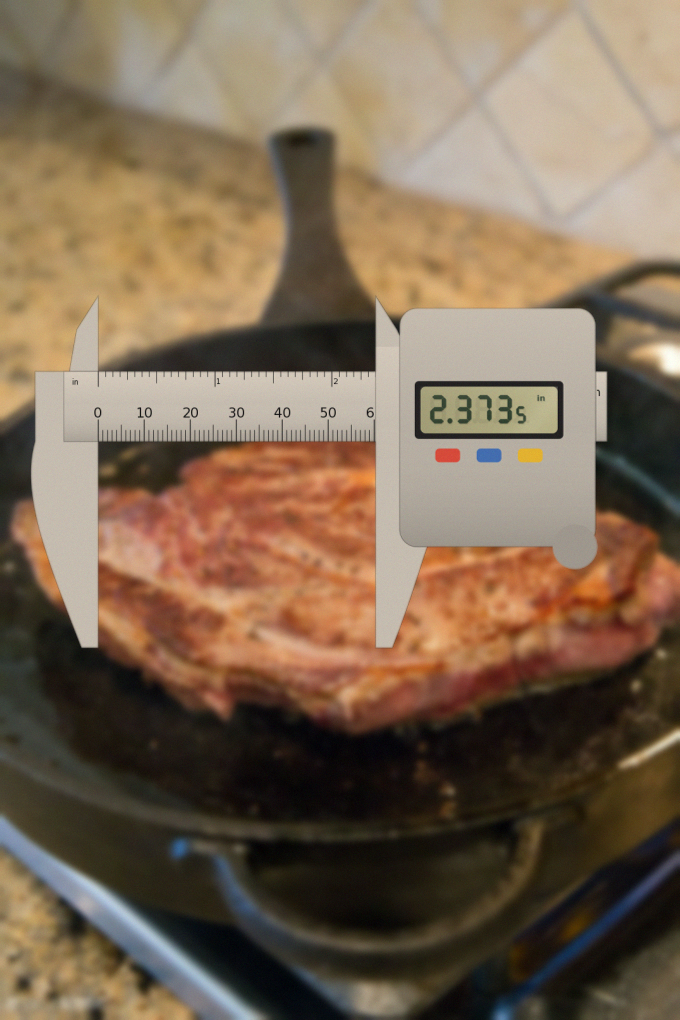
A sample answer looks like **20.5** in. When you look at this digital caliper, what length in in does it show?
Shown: **2.3735** in
